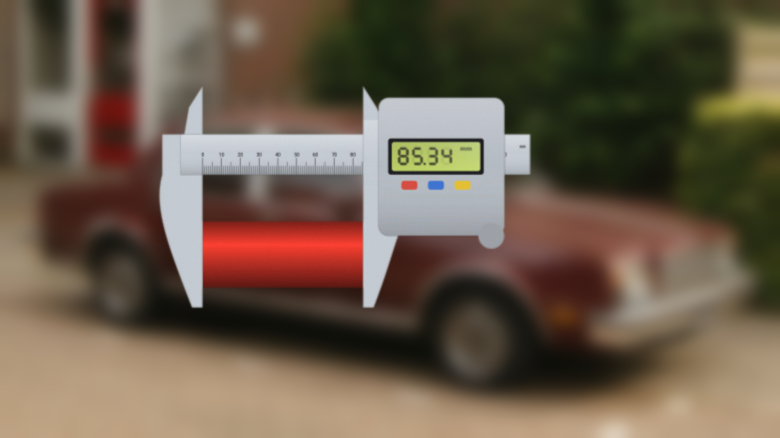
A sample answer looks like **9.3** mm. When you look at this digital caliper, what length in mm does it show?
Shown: **85.34** mm
